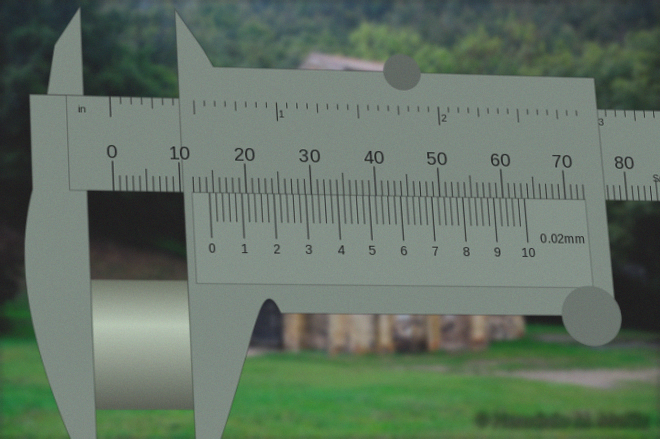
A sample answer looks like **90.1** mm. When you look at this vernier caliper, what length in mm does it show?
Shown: **14.4** mm
